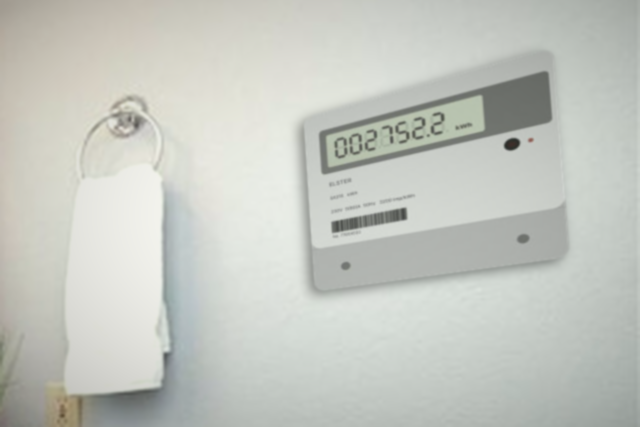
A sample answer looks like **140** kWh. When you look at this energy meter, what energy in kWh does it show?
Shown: **2752.2** kWh
